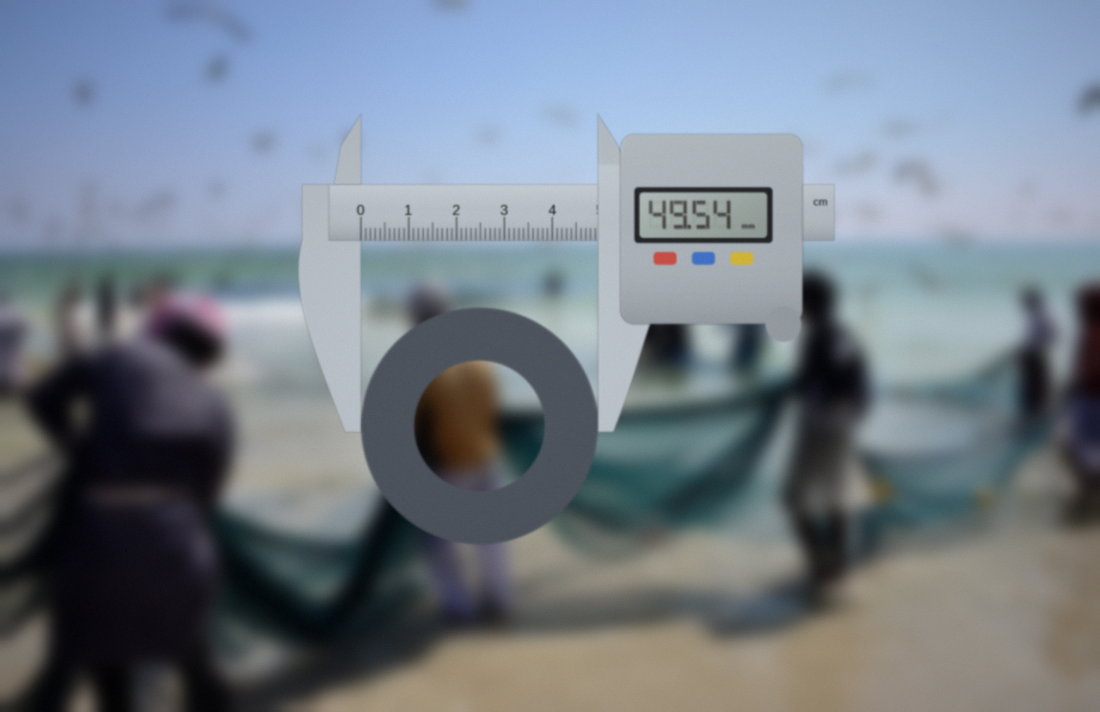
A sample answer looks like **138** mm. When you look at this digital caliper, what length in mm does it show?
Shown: **49.54** mm
